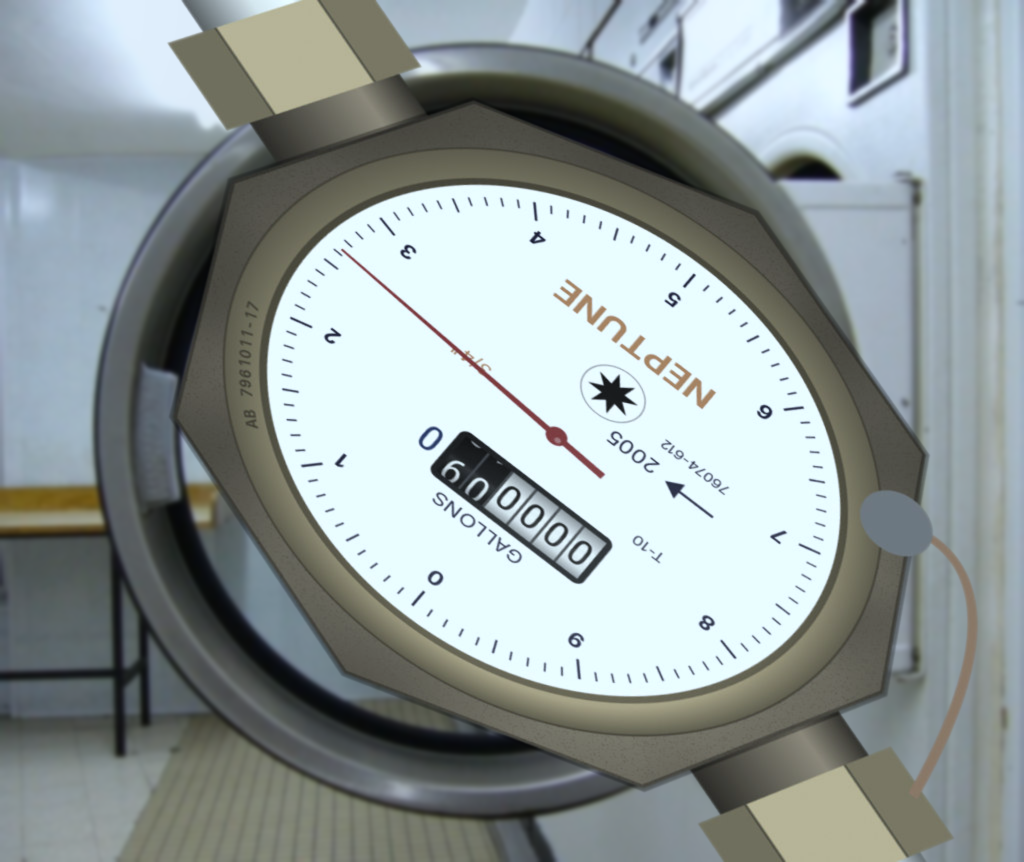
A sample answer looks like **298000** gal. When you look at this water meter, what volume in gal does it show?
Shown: **92.6** gal
